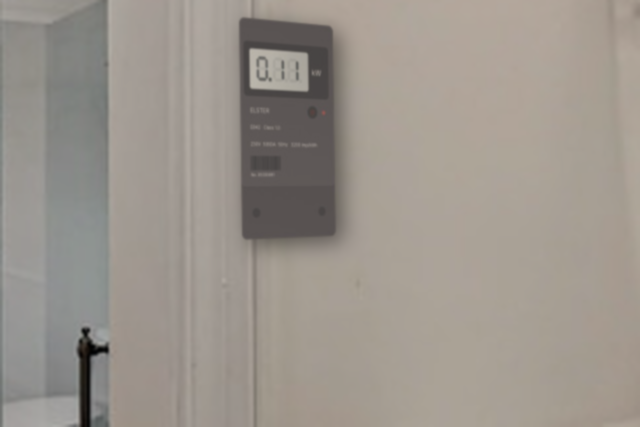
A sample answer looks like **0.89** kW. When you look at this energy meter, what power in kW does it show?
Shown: **0.11** kW
